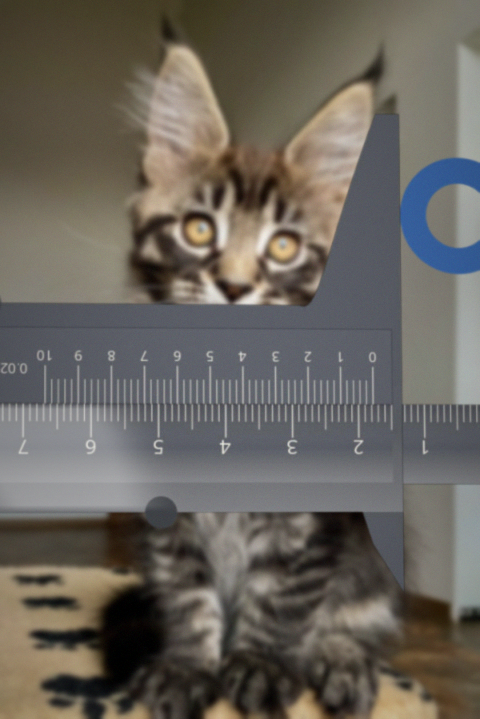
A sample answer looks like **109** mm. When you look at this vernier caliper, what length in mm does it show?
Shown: **17.8** mm
